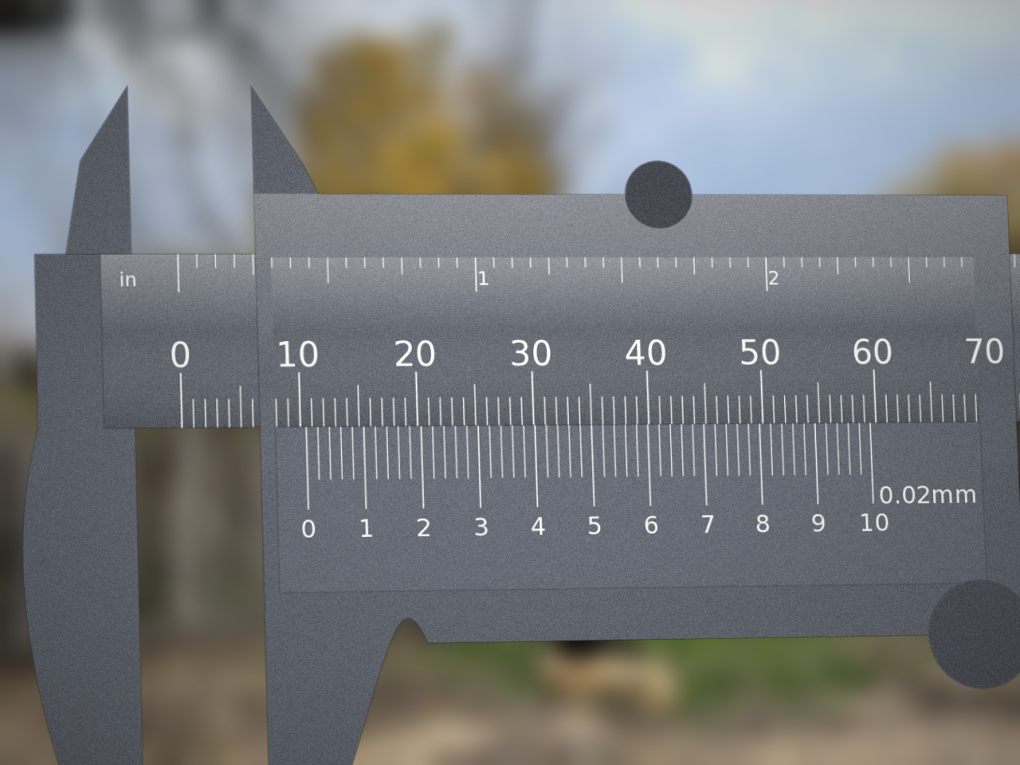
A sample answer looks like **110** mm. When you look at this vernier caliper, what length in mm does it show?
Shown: **10.5** mm
